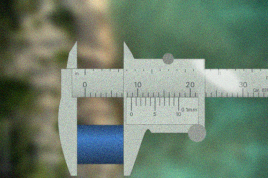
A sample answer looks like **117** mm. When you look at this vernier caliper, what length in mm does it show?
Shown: **8.8** mm
